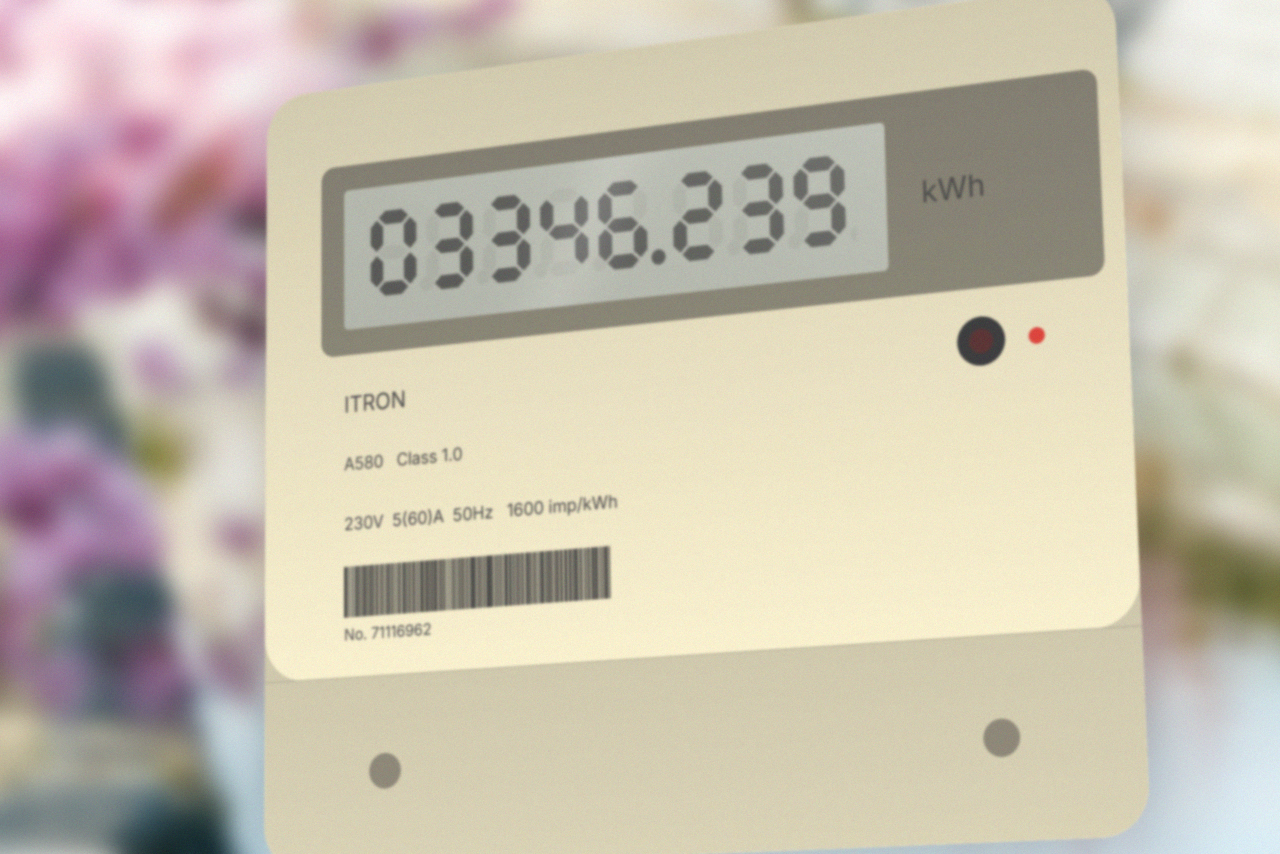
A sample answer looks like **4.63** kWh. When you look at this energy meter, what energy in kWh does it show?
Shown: **3346.239** kWh
